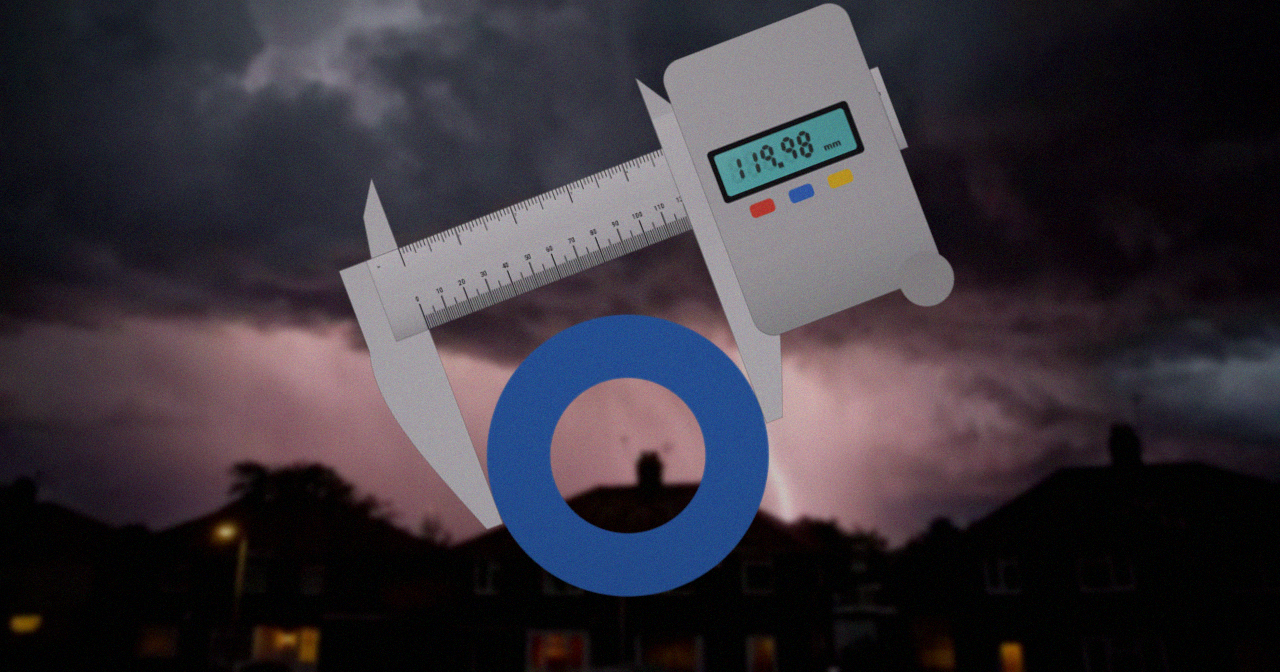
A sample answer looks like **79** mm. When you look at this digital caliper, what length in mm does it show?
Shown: **119.98** mm
